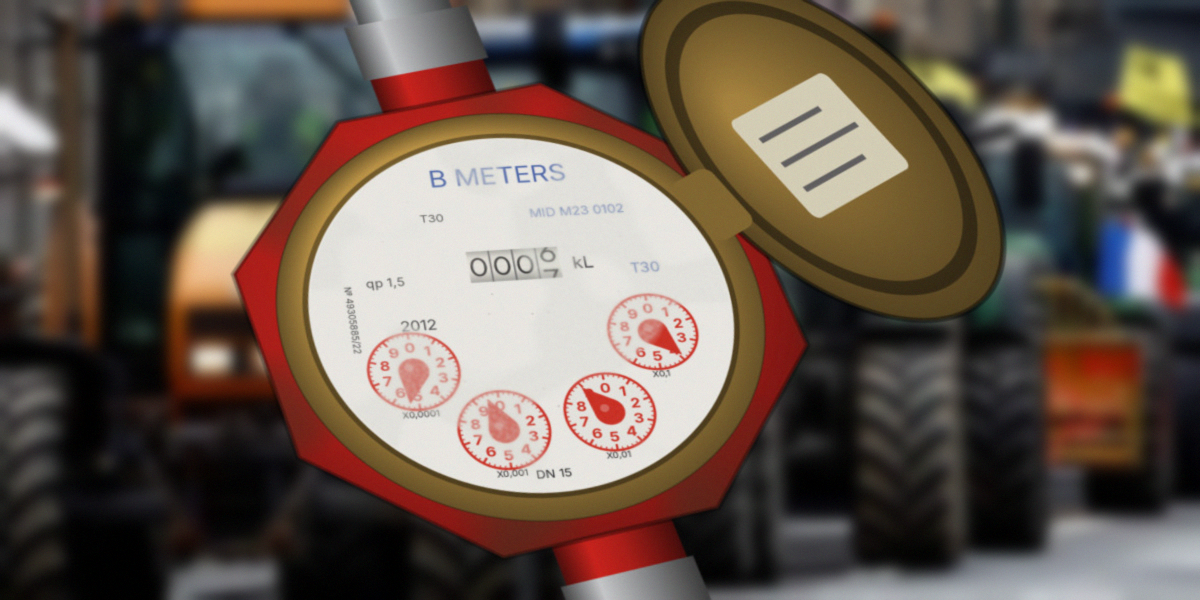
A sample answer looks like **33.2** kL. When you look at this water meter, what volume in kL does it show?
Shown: **6.3895** kL
